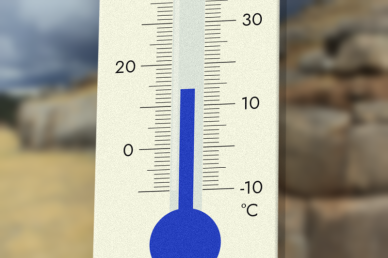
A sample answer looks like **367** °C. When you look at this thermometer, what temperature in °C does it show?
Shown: **14** °C
